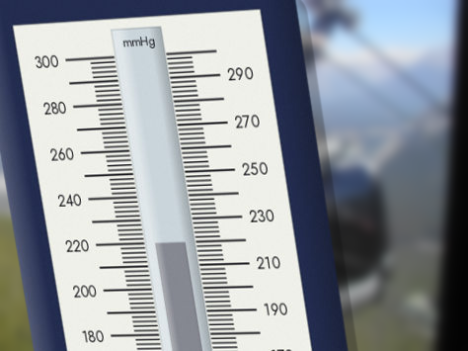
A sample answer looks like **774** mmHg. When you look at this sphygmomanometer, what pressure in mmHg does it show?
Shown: **220** mmHg
